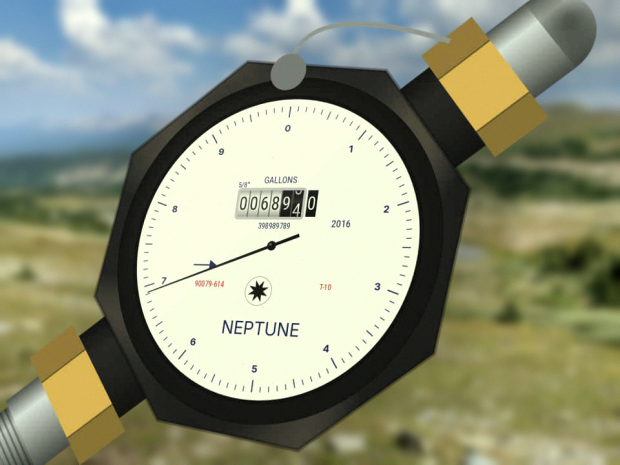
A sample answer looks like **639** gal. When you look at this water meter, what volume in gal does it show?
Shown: **68936.9** gal
